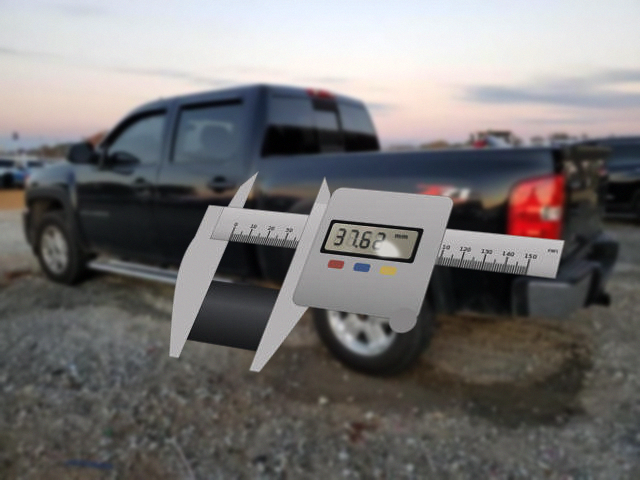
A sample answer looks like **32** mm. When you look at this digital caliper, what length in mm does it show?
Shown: **37.62** mm
